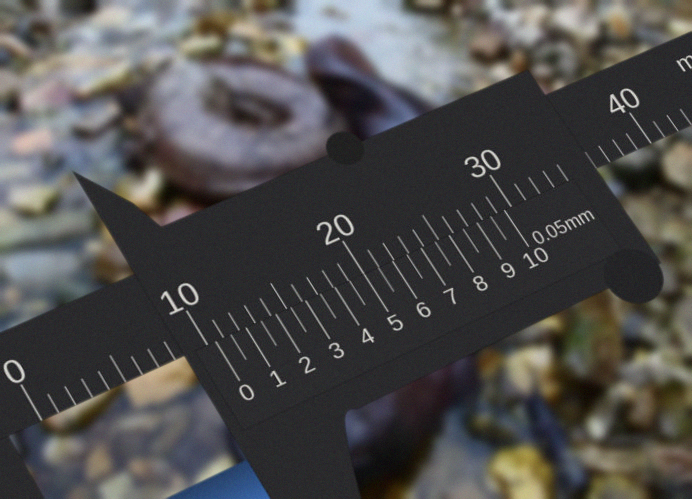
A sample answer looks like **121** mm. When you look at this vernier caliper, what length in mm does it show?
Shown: **10.5** mm
